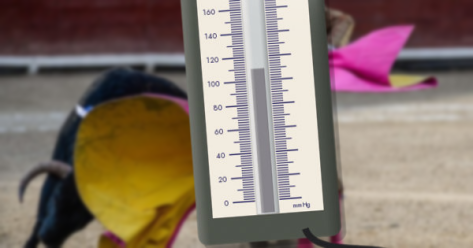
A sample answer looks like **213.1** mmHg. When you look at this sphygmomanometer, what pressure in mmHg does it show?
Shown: **110** mmHg
